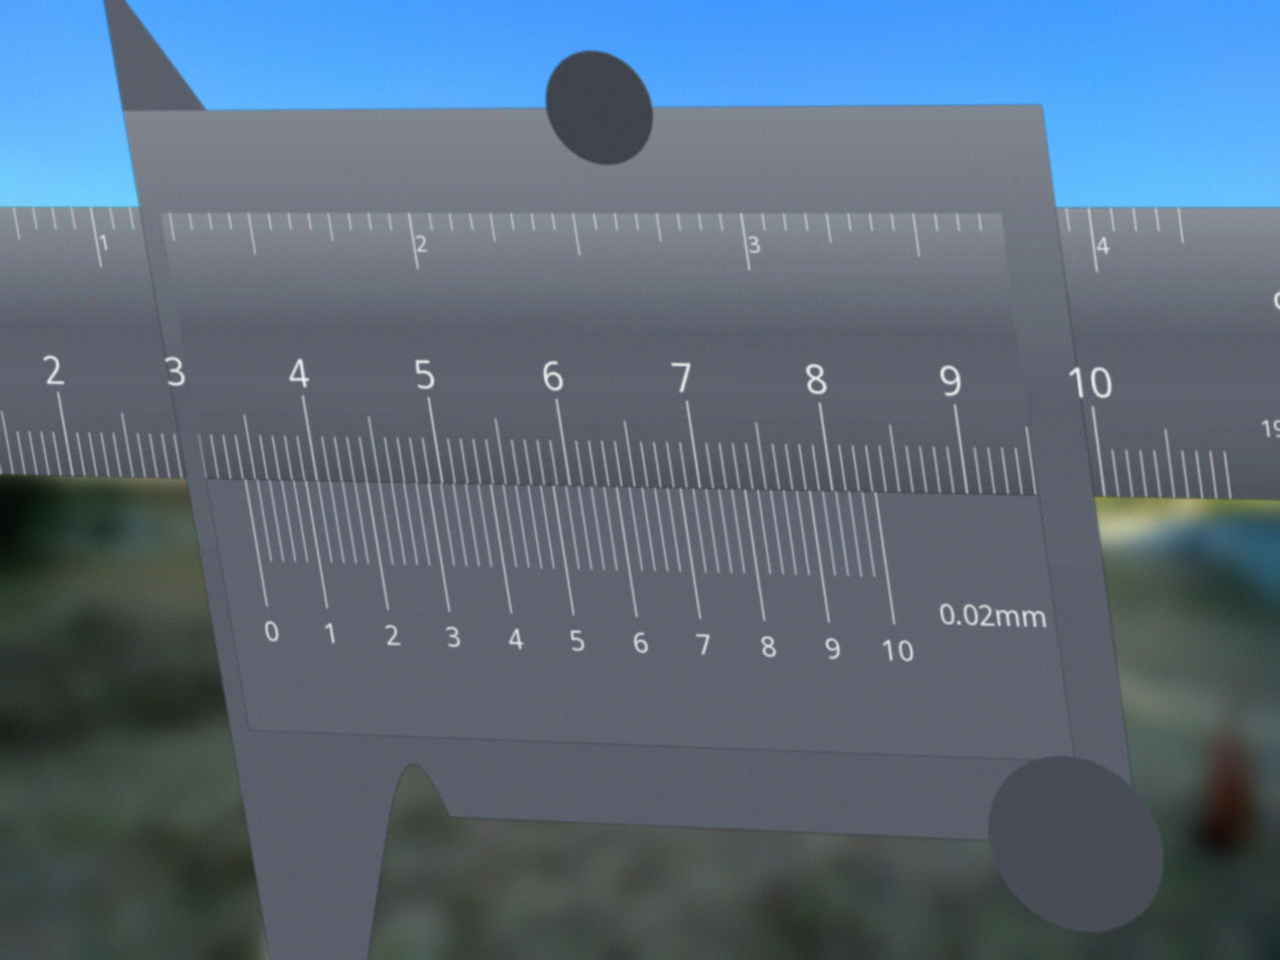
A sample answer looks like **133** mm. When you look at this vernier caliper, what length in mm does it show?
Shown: **34.2** mm
